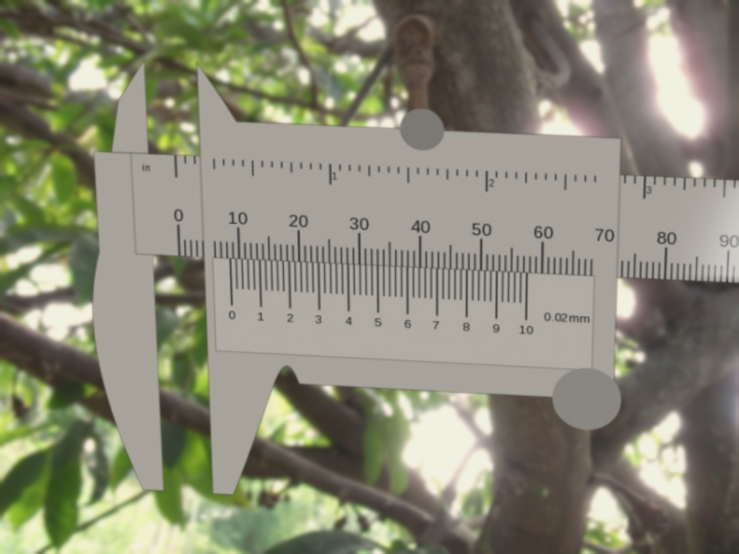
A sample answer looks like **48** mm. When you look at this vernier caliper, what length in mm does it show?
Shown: **8.5** mm
